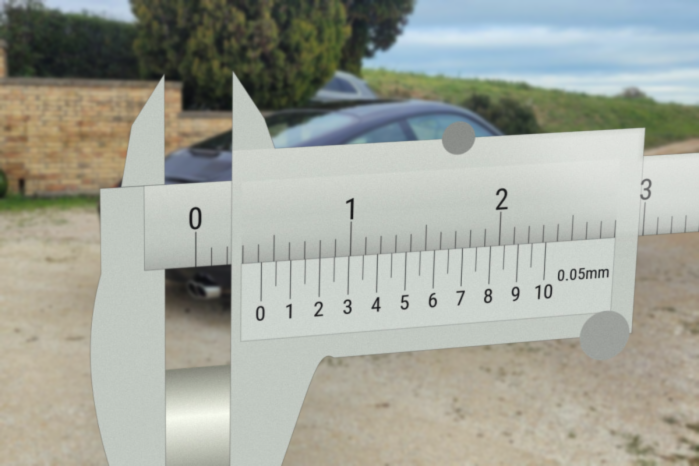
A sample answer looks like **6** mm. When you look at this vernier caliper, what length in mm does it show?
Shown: **4.2** mm
